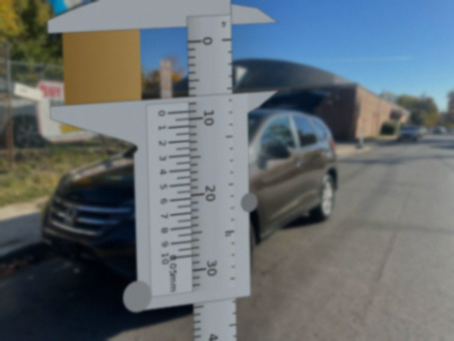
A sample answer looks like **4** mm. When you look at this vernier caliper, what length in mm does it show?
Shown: **9.0** mm
